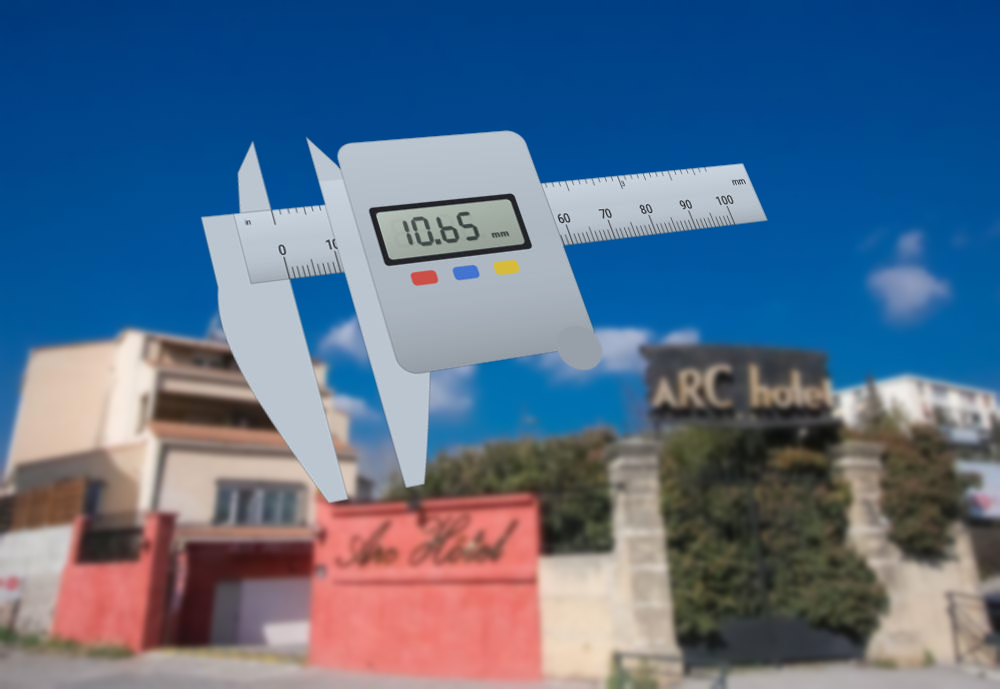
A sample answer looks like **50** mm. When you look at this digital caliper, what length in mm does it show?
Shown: **10.65** mm
